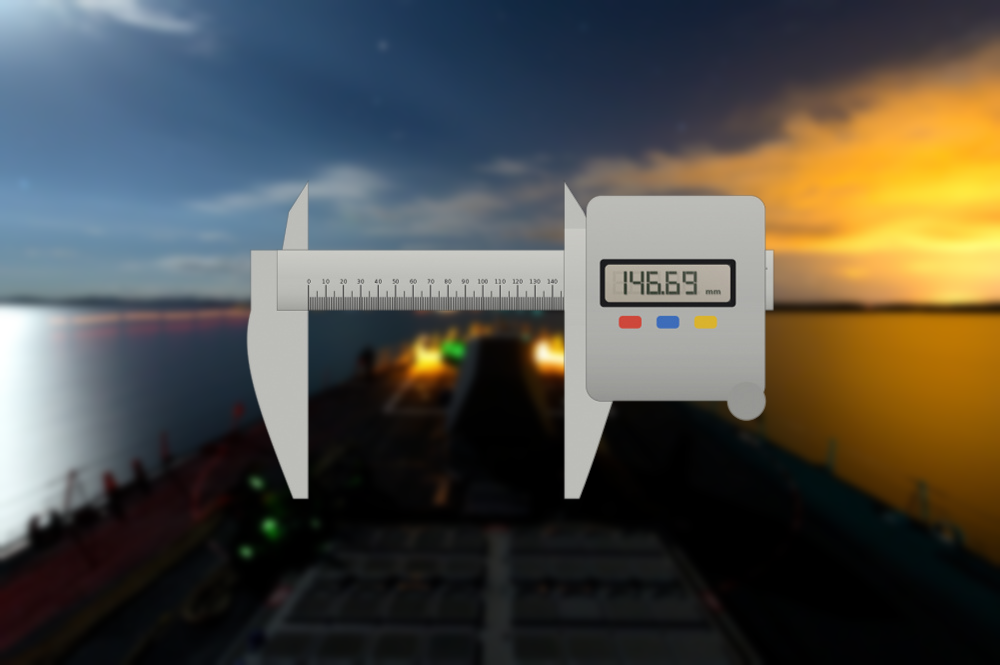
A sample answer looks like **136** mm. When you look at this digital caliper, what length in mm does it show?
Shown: **146.69** mm
